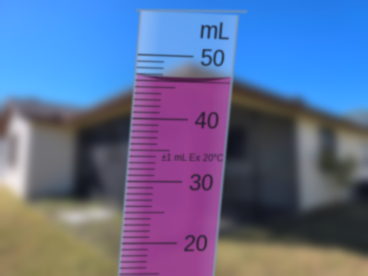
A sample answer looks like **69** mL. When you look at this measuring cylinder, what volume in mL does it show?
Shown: **46** mL
